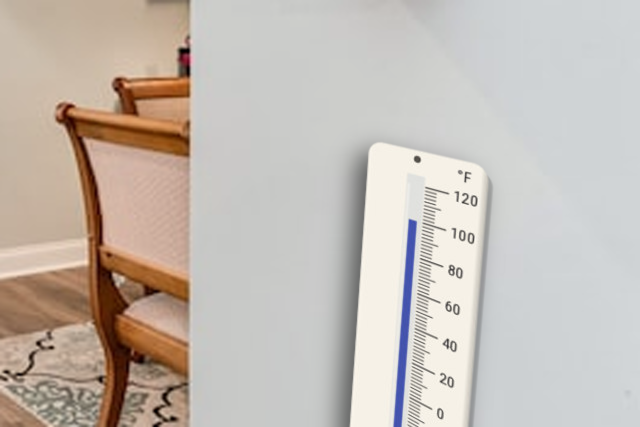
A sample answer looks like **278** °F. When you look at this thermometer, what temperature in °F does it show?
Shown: **100** °F
